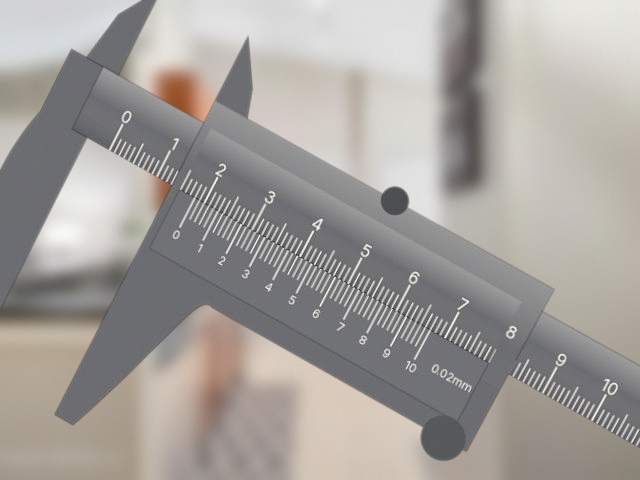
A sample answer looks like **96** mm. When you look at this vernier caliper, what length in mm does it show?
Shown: **18.0** mm
